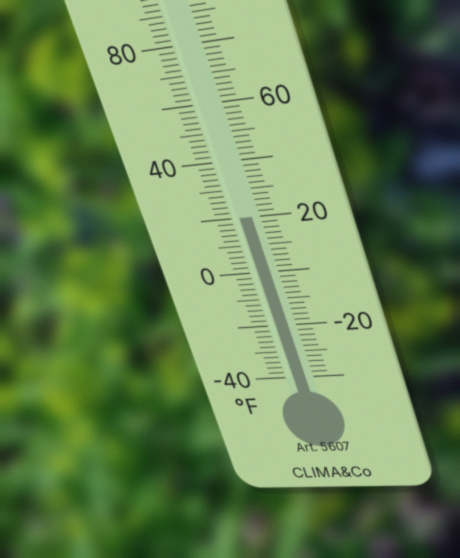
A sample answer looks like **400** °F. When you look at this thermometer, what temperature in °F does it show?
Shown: **20** °F
